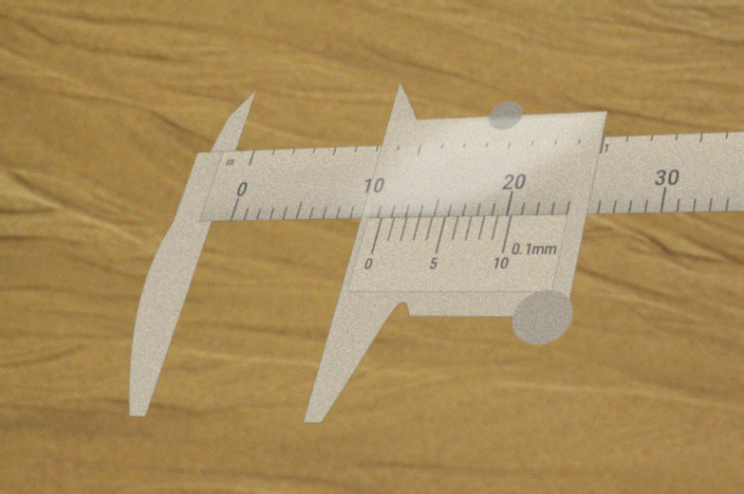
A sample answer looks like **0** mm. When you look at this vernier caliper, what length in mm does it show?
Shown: **11.3** mm
